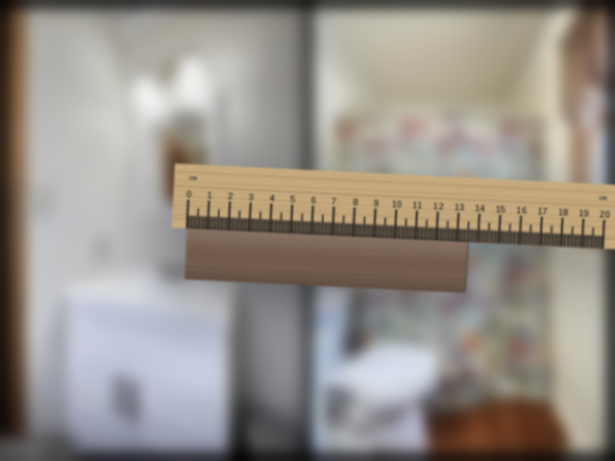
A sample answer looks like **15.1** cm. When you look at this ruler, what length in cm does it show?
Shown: **13.5** cm
